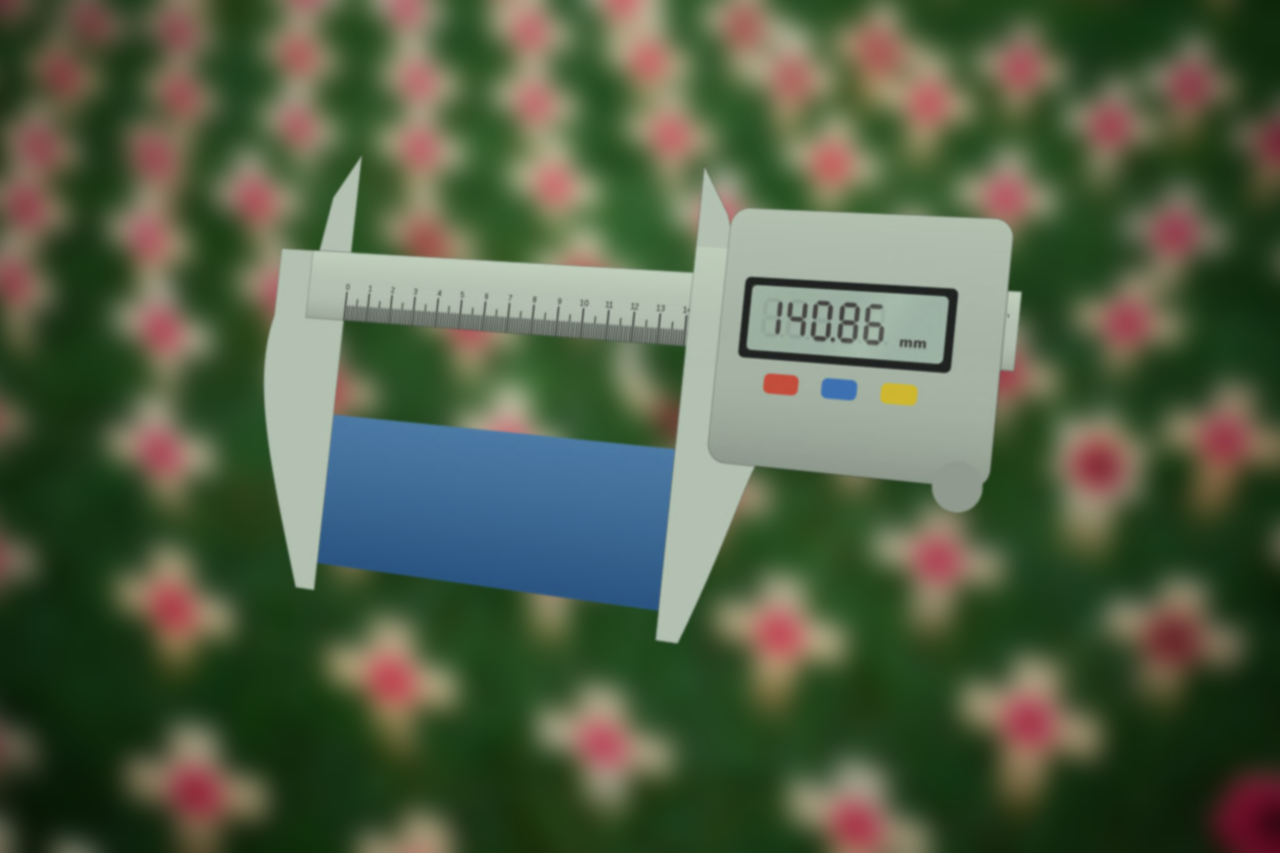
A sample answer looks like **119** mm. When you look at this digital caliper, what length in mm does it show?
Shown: **140.86** mm
